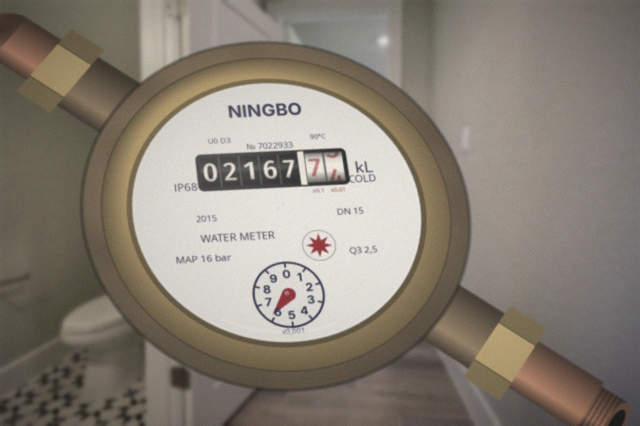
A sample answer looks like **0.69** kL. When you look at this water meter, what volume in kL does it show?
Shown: **2167.736** kL
